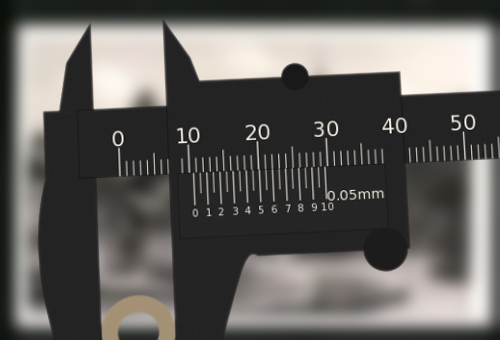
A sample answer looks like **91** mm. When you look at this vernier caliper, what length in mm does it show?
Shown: **10.6** mm
